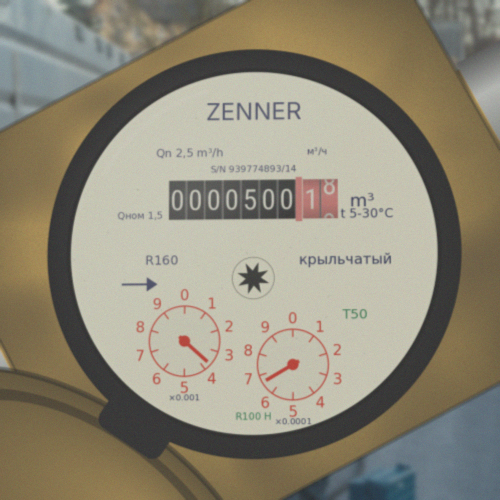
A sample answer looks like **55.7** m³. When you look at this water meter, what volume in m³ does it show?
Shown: **500.1836** m³
